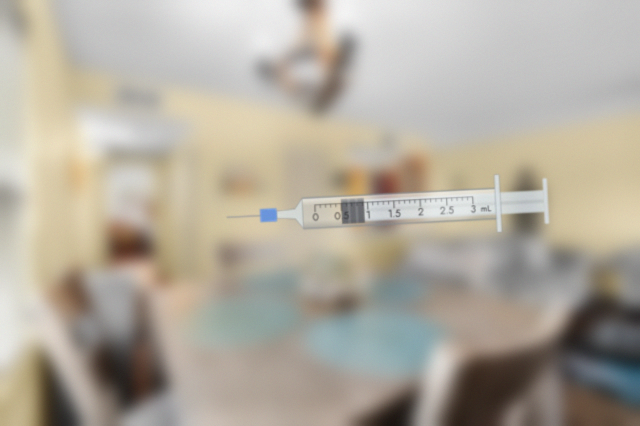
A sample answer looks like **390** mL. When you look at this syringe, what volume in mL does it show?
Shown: **0.5** mL
